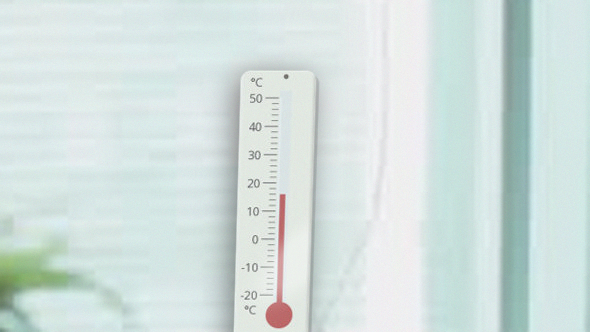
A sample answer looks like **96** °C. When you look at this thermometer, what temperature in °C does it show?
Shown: **16** °C
